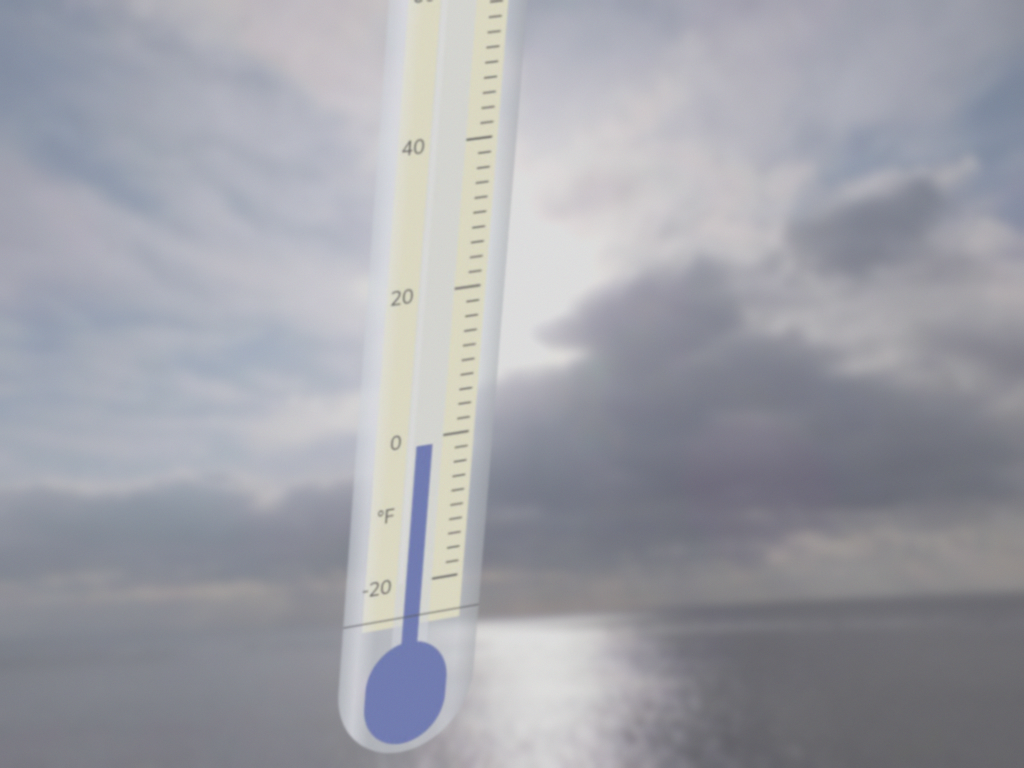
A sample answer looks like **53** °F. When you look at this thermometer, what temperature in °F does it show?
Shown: **-1** °F
